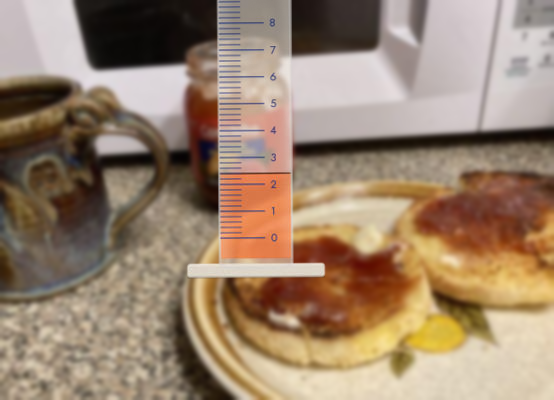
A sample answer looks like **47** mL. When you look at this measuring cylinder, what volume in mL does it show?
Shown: **2.4** mL
